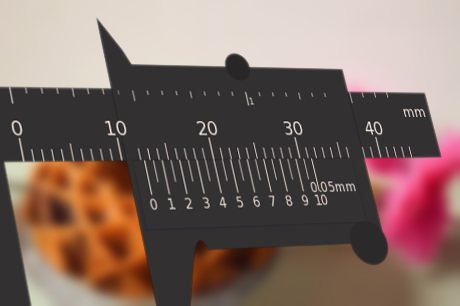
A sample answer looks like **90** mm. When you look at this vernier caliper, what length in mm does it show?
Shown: **12.4** mm
